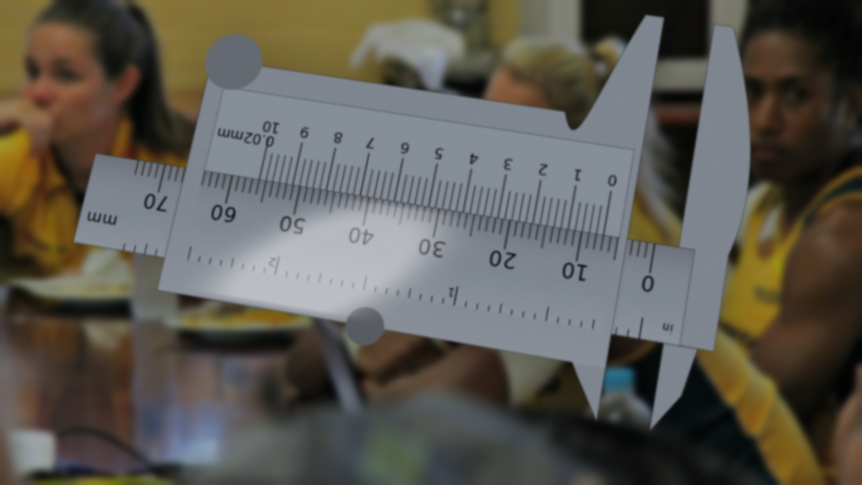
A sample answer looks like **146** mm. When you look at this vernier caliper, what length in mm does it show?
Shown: **7.0** mm
